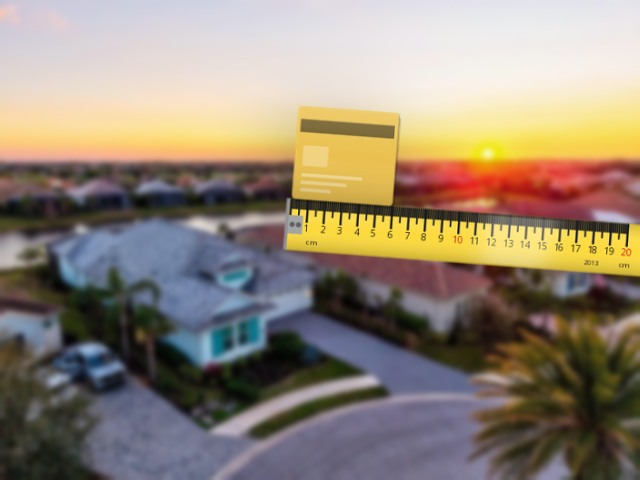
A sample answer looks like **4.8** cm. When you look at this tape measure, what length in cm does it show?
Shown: **6** cm
